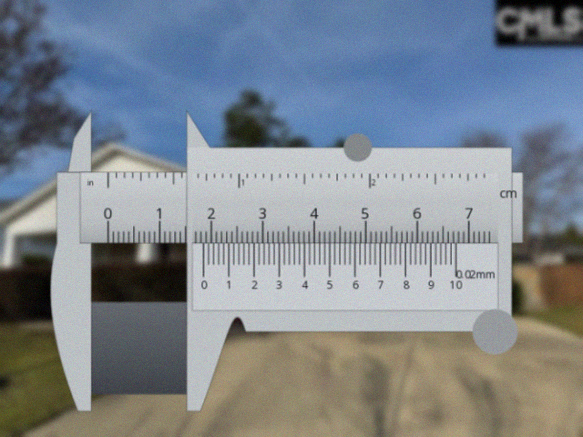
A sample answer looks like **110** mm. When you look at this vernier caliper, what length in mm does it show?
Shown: **18.5** mm
